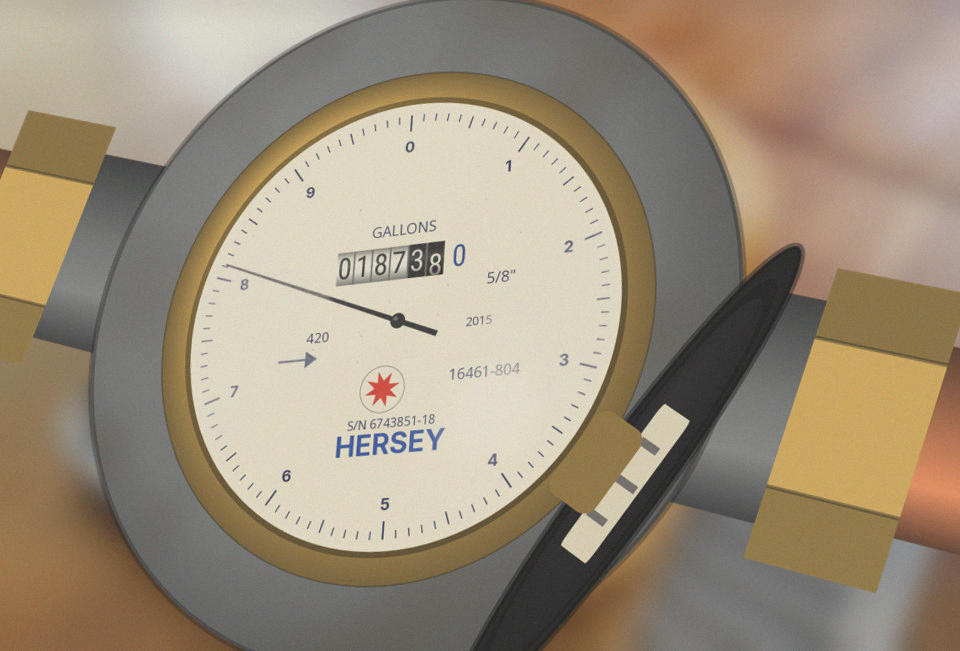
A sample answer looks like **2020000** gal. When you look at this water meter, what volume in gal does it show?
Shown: **187378.1** gal
